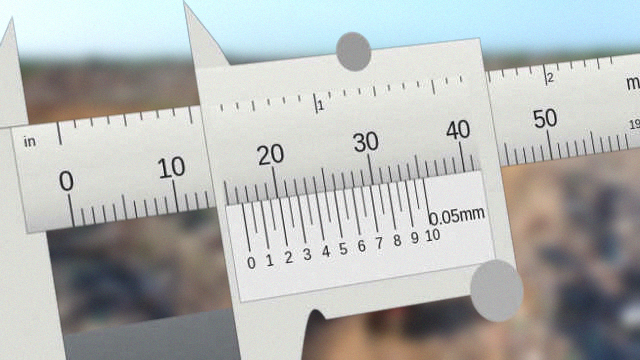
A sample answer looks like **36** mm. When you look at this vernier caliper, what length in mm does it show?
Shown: **16.4** mm
